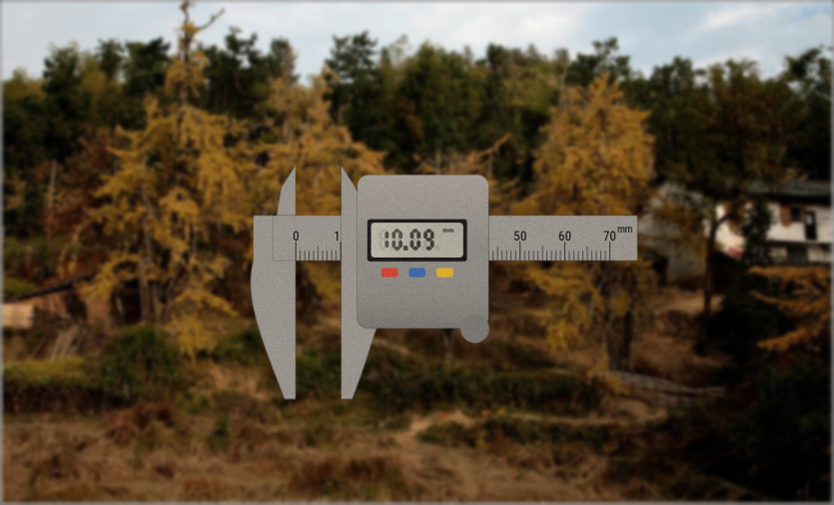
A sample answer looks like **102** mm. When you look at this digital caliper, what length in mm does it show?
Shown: **10.09** mm
